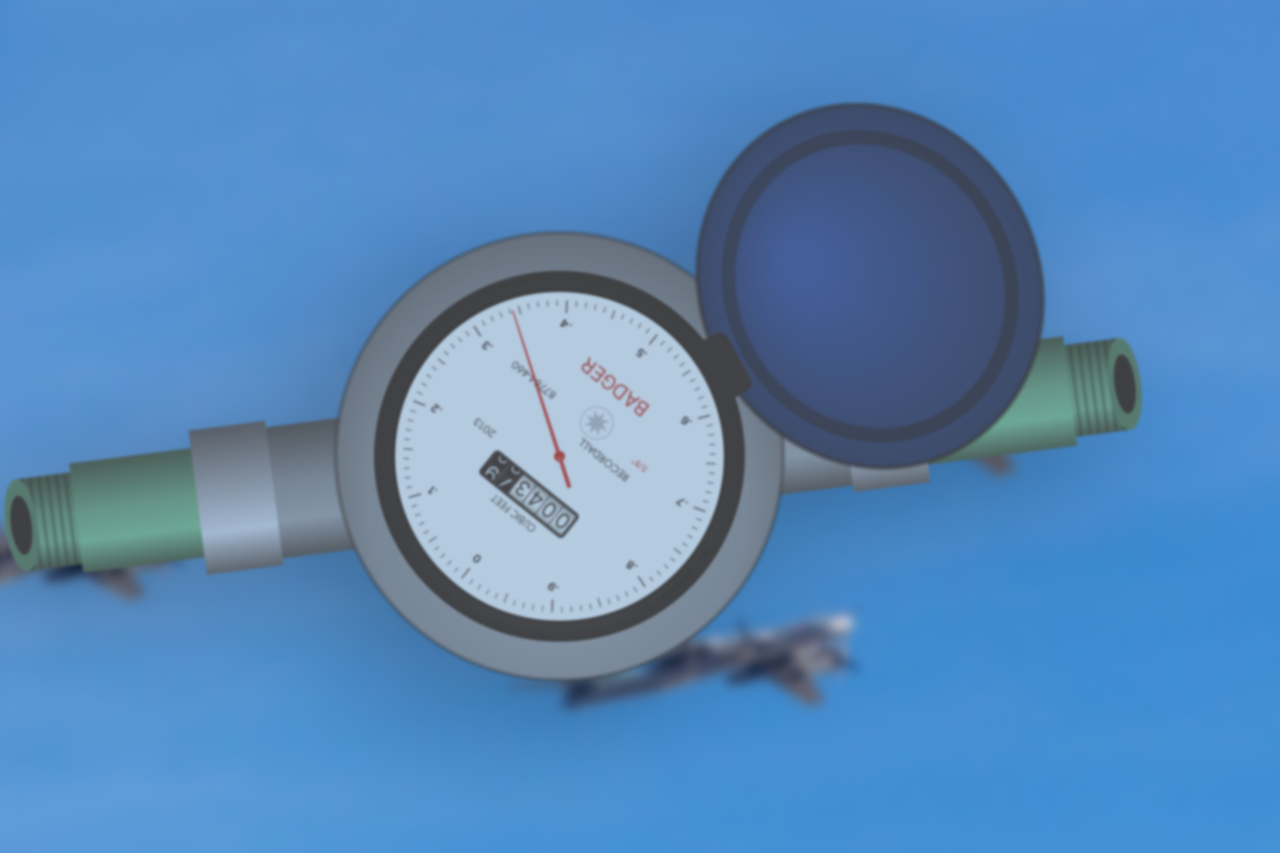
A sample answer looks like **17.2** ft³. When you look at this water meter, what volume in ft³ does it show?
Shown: **4379.34** ft³
